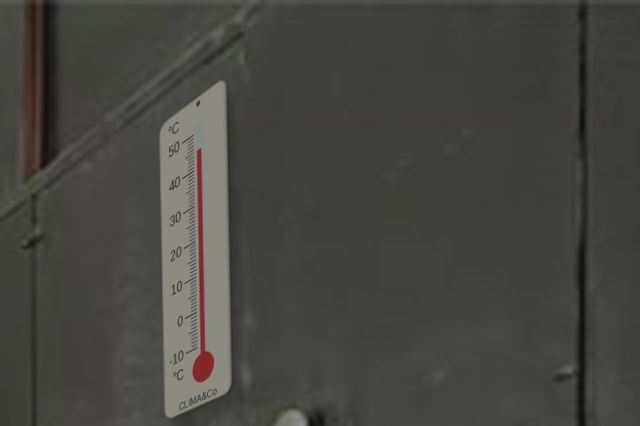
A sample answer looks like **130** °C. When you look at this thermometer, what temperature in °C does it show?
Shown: **45** °C
